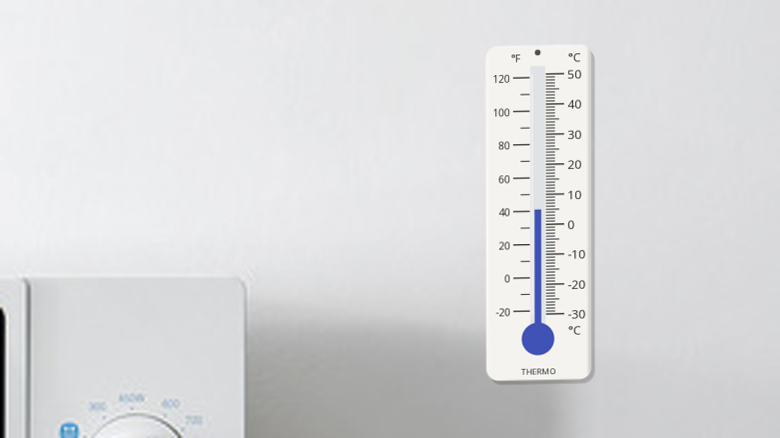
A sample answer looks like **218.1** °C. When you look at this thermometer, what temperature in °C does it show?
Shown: **5** °C
